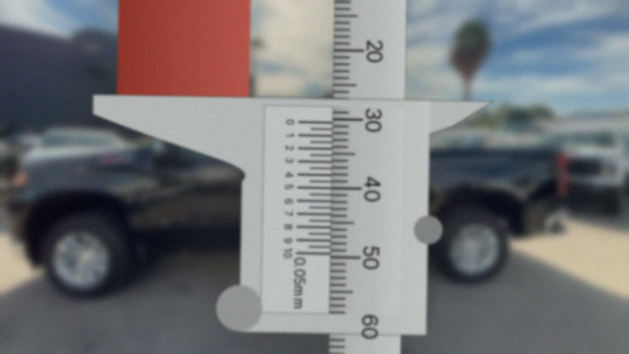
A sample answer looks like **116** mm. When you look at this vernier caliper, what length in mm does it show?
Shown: **30.5** mm
